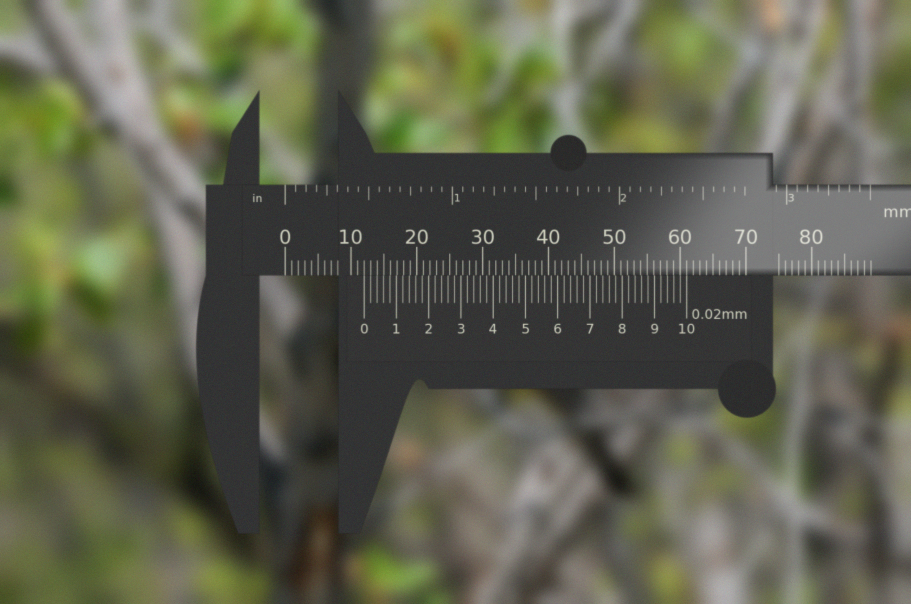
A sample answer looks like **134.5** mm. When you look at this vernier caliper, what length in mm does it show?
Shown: **12.0** mm
